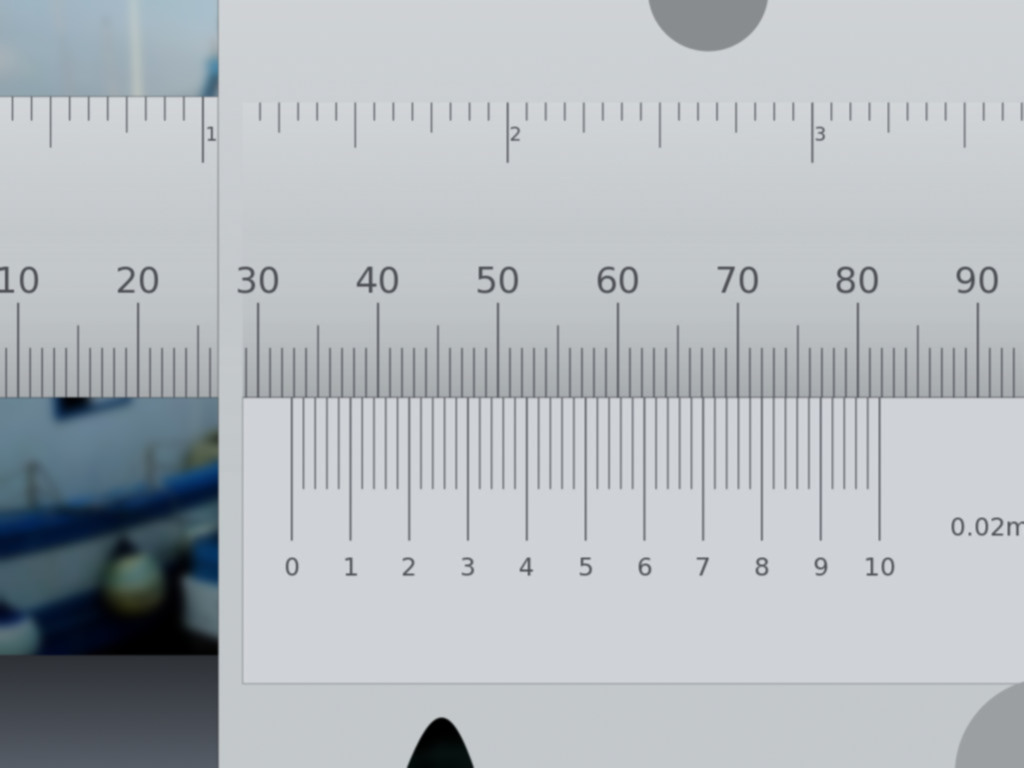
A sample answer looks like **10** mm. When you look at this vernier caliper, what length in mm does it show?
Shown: **32.8** mm
